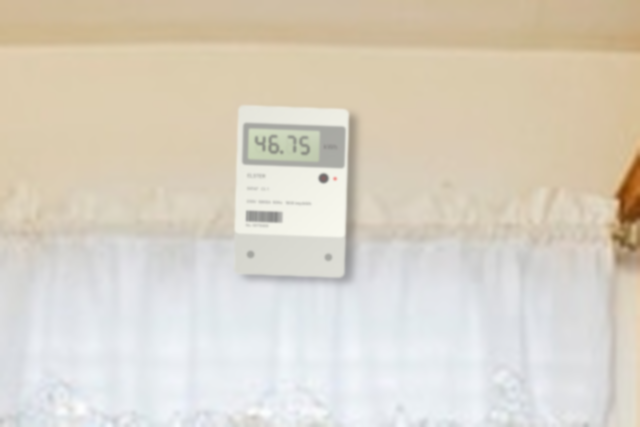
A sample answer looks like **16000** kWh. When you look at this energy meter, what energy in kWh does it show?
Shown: **46.75** kWh
